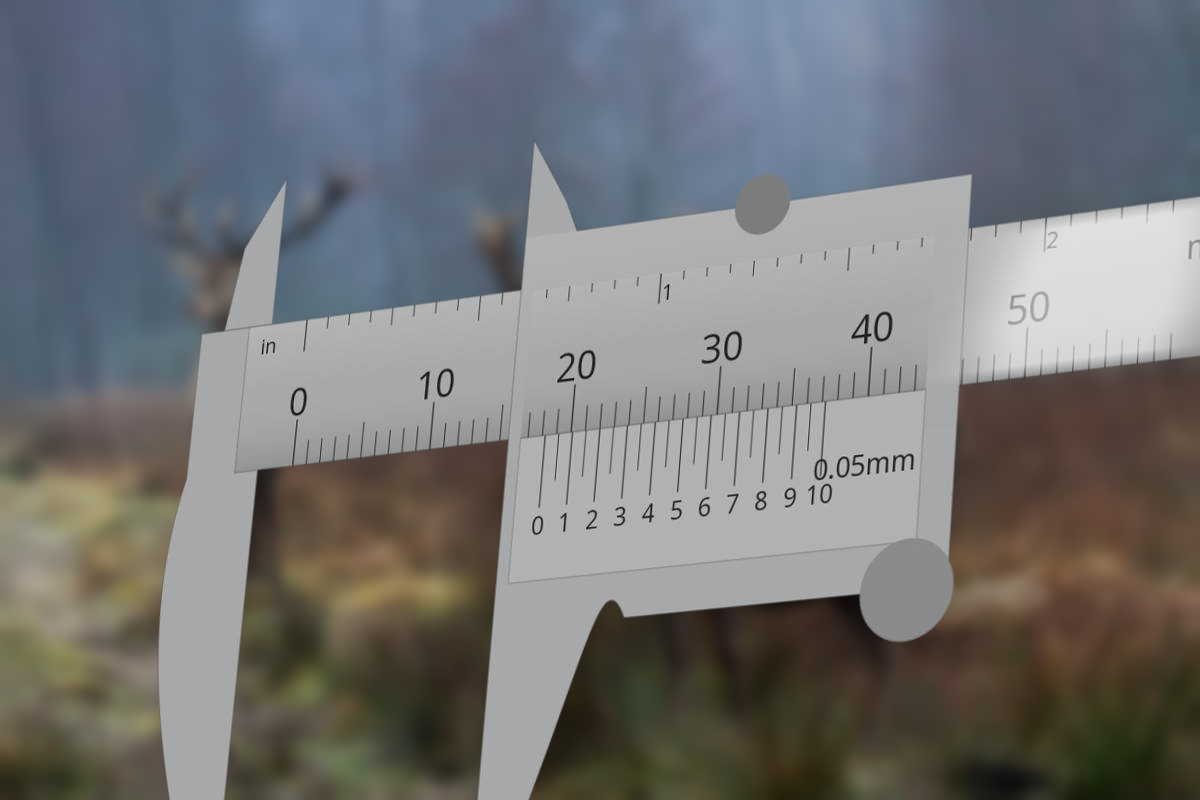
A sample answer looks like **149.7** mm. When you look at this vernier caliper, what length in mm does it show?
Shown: **18.2** mm
